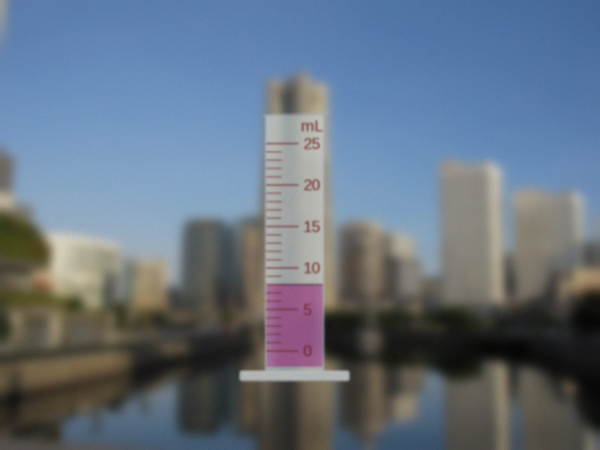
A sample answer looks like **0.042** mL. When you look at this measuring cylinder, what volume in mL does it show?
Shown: **8** mL
